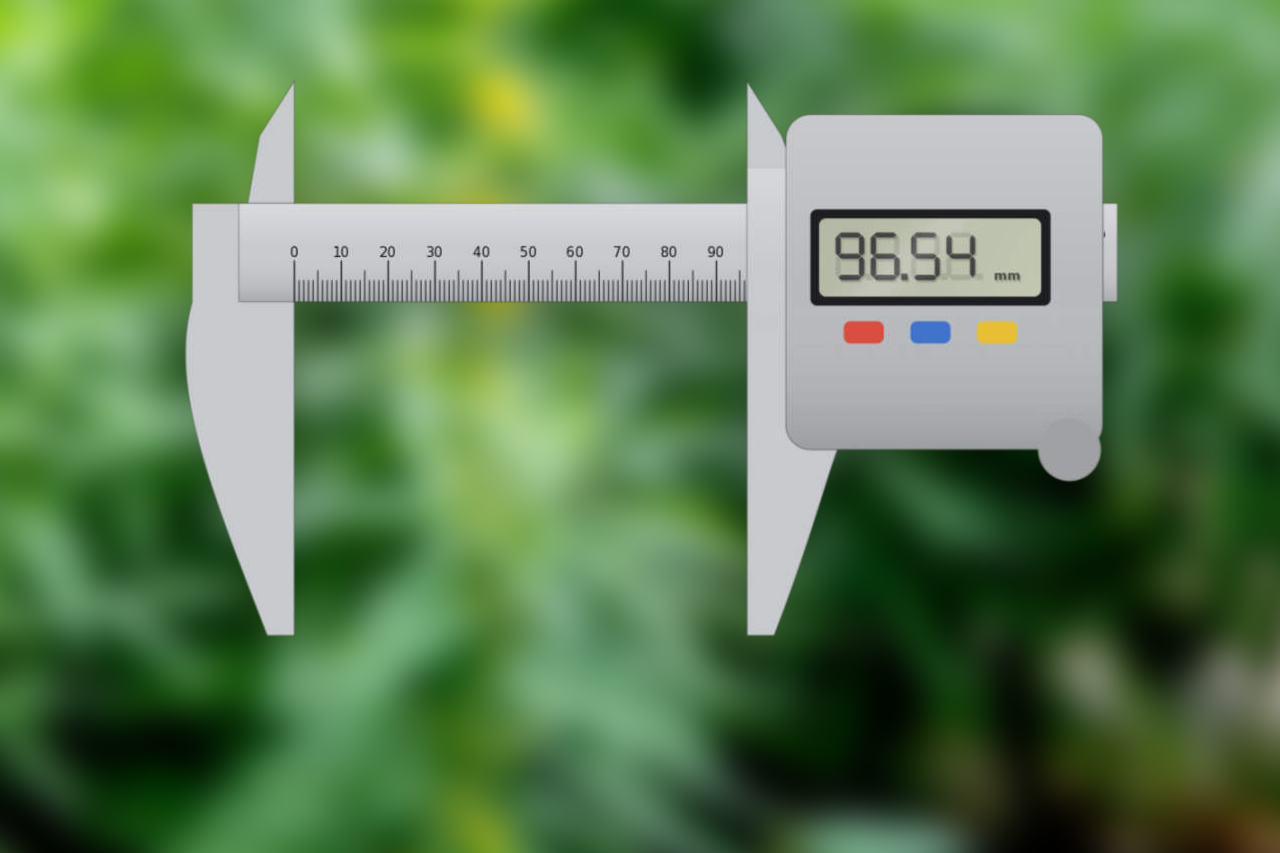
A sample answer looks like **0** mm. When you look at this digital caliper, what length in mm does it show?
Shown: **96.54** mm
